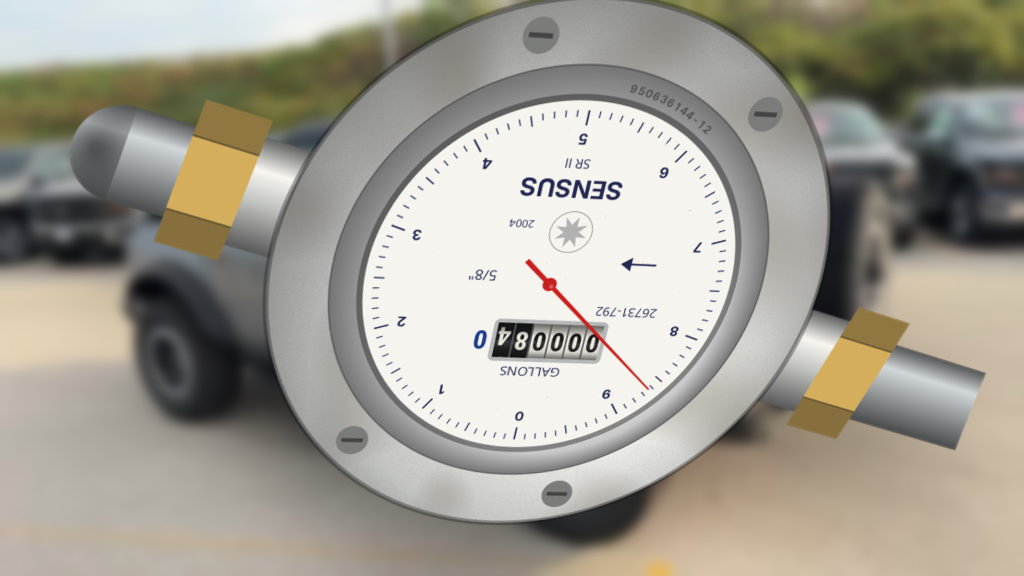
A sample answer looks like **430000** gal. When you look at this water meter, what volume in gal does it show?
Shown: **838.6** gal
